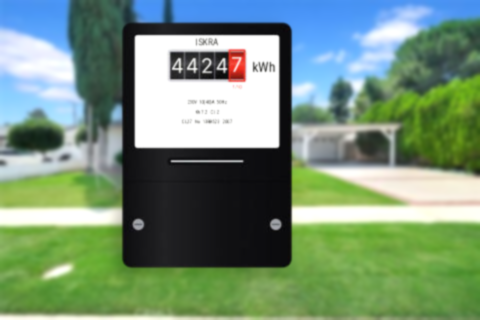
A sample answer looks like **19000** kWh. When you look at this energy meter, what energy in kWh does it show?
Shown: **4424.7** kWh
